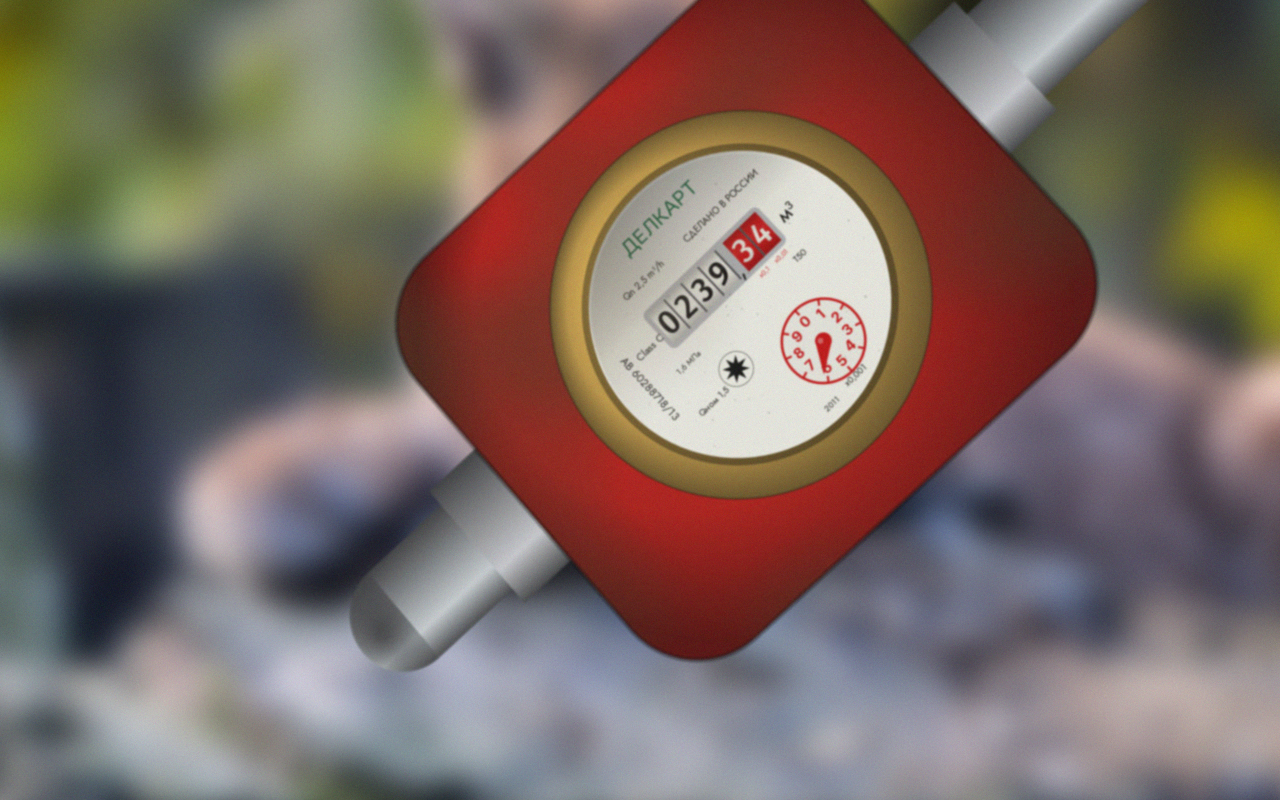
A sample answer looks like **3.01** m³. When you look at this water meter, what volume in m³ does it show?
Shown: **239.346** m³
